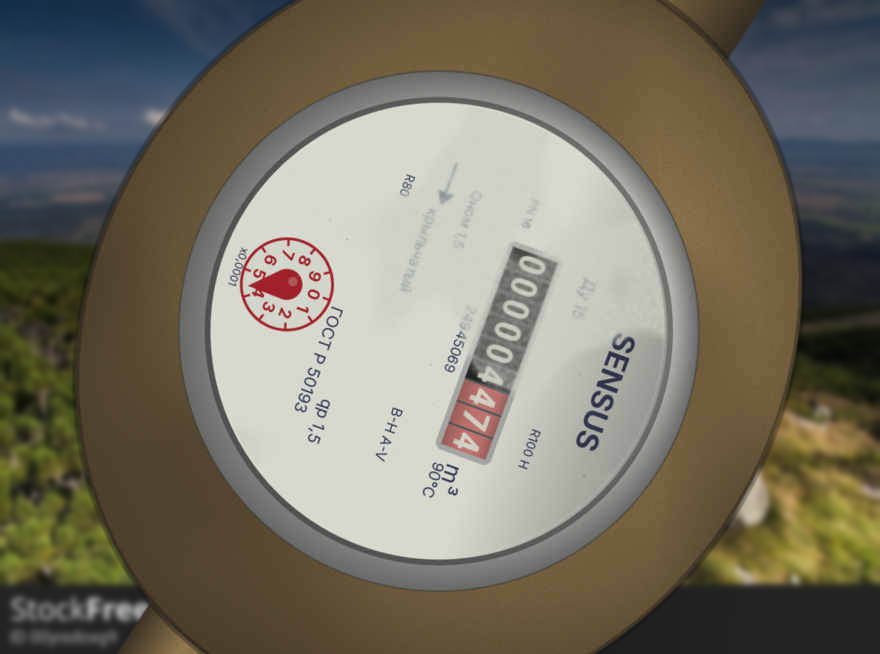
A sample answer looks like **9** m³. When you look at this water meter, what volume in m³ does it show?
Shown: **4.4744** m³
